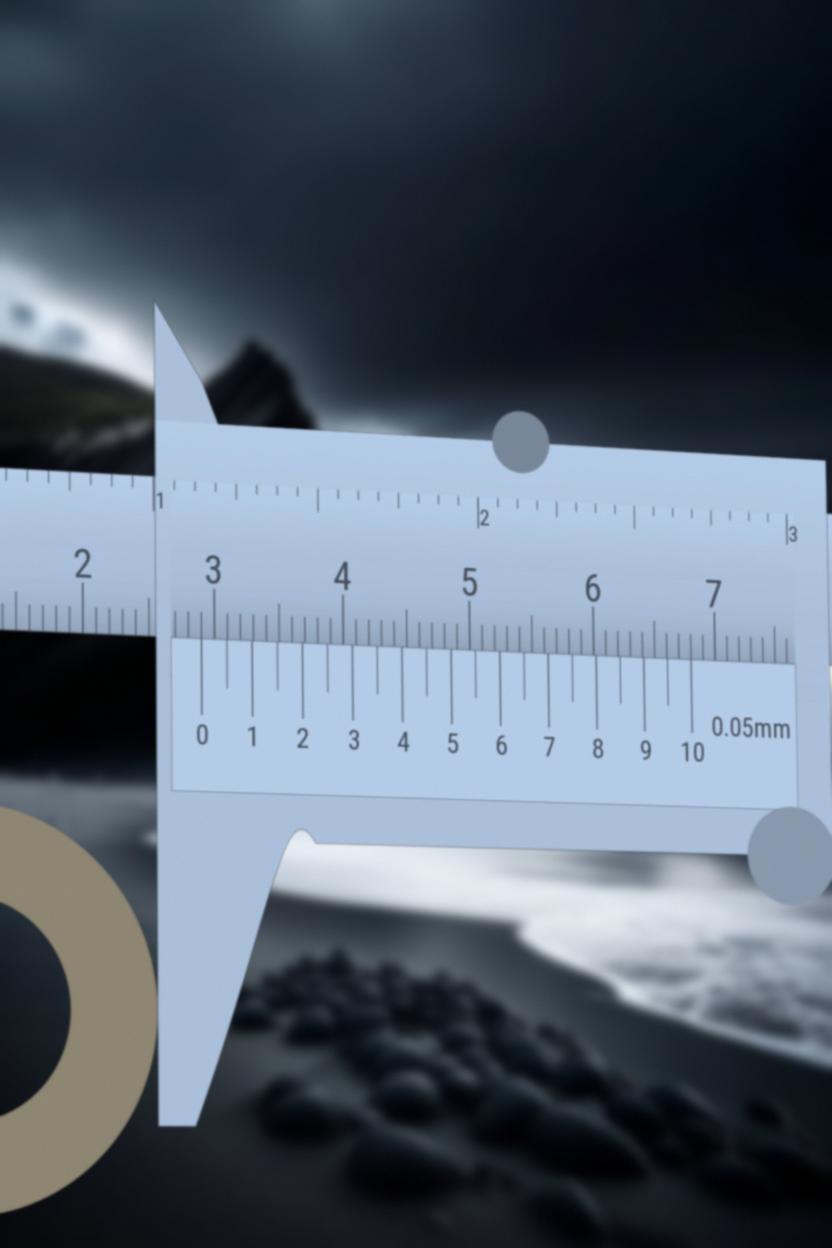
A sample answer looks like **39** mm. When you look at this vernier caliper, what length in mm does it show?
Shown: **29.0** mm
